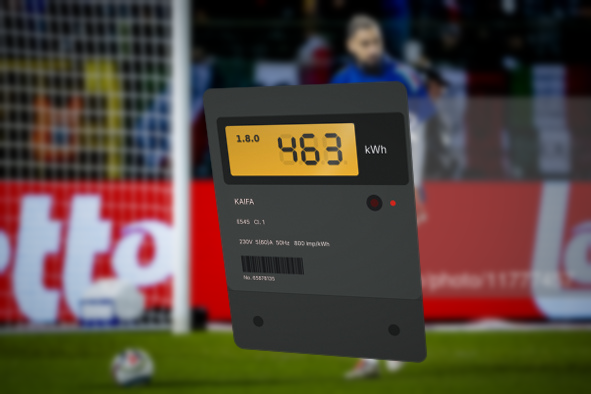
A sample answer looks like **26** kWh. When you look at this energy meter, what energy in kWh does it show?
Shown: **463** kWh
